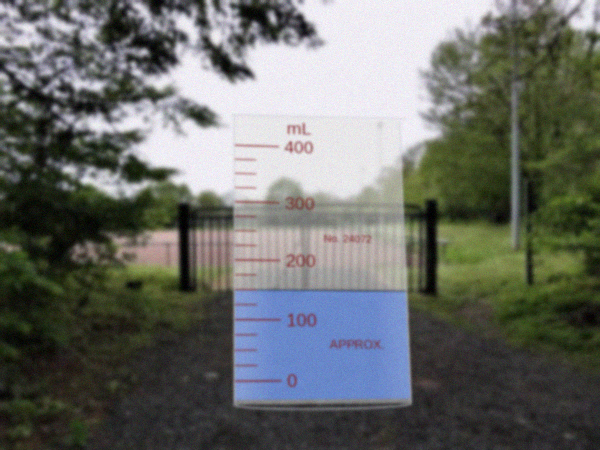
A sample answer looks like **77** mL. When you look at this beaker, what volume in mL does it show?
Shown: **150** mL
